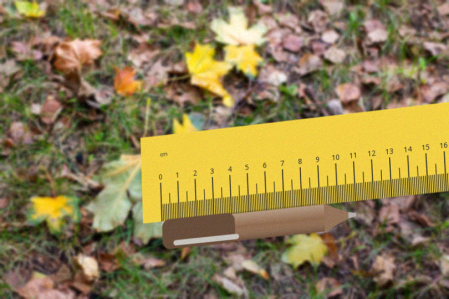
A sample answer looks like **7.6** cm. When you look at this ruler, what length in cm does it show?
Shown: **11** cm
